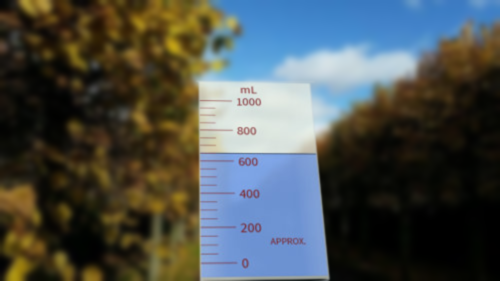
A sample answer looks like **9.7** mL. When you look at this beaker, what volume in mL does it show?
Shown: **650** mL
